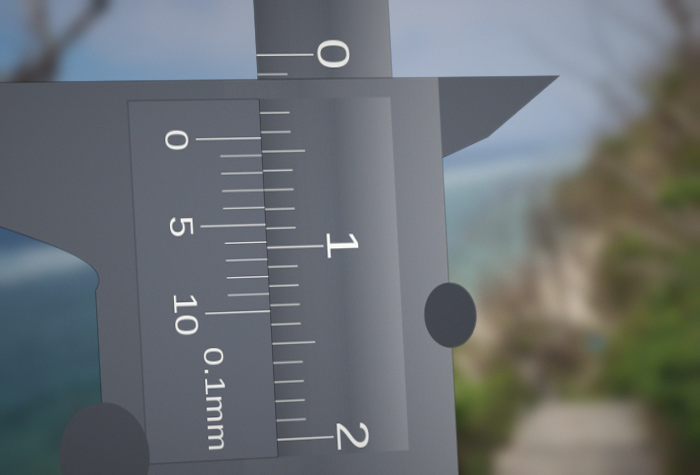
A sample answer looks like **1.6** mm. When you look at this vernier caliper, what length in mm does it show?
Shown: **4.3** mm
